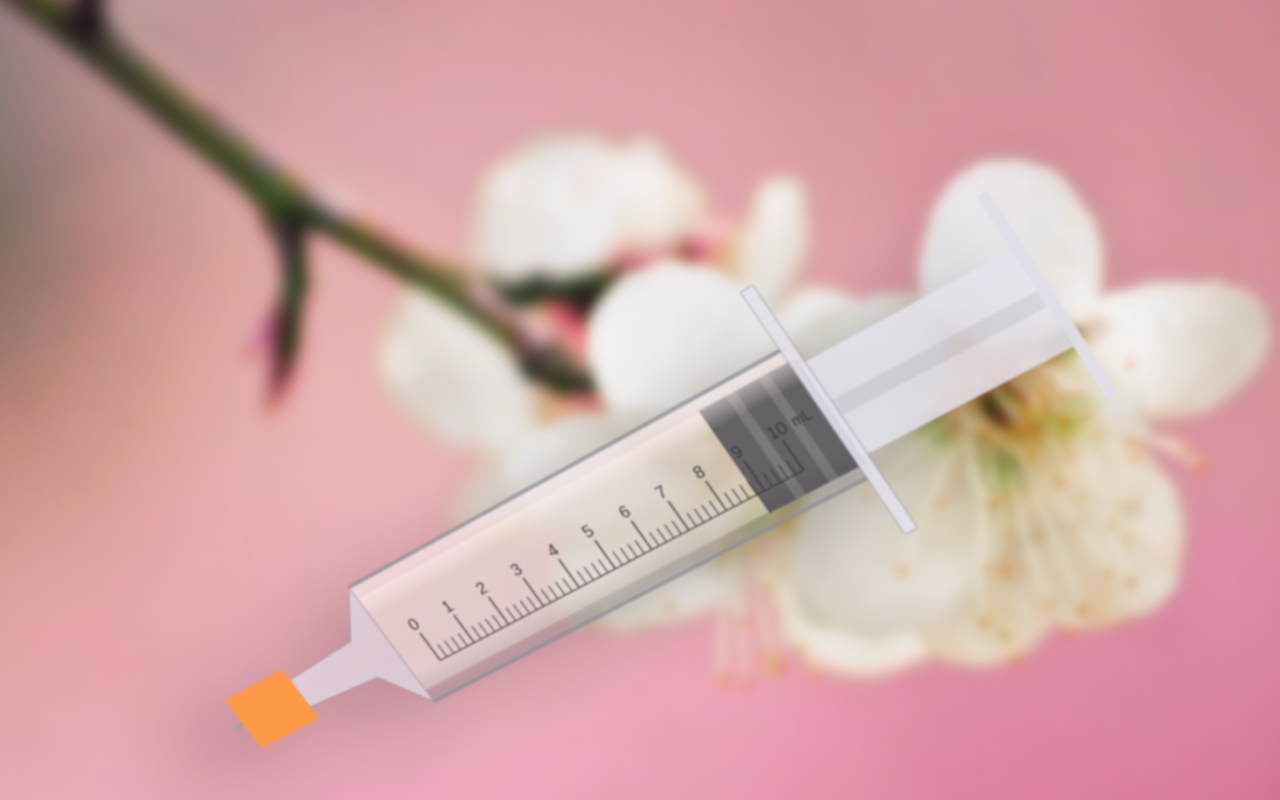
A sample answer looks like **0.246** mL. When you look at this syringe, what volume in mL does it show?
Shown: **8.8** mL
